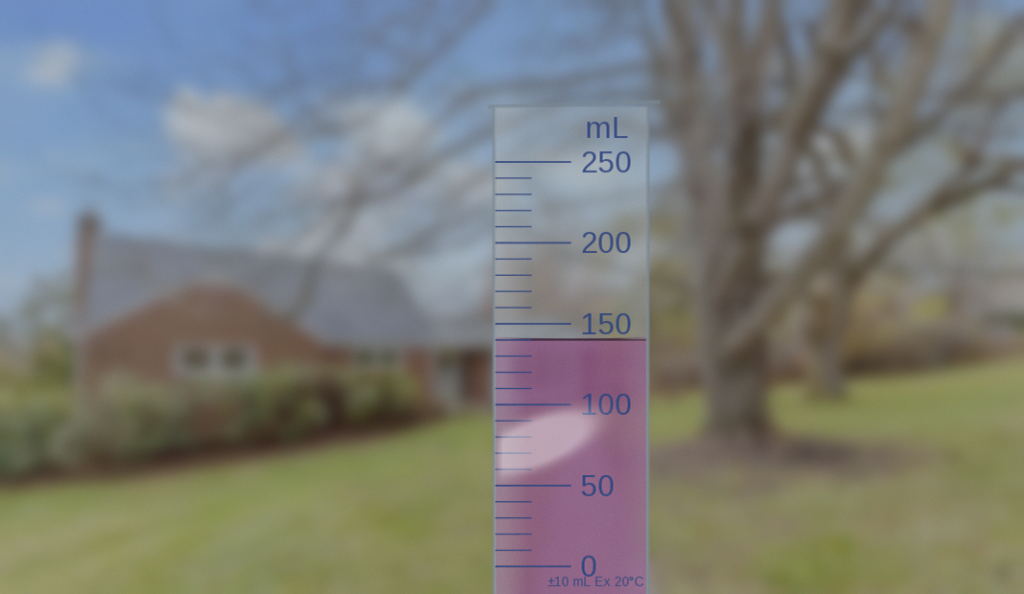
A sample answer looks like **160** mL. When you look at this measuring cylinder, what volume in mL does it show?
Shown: **140** mL
